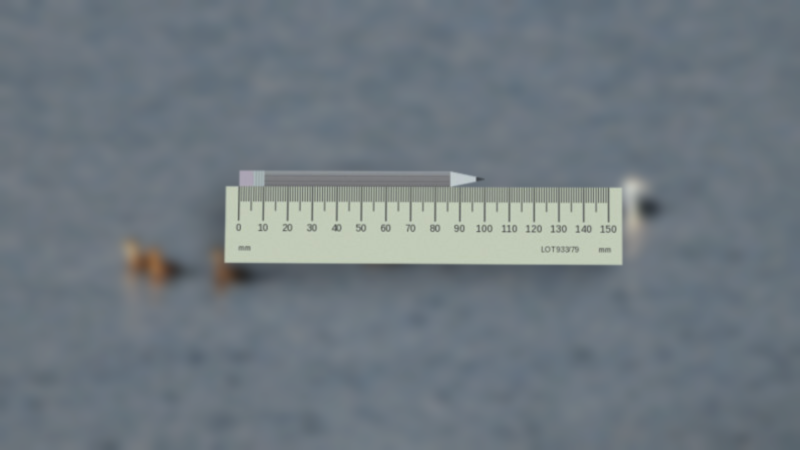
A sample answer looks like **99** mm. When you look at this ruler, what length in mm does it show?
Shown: **100** mm
